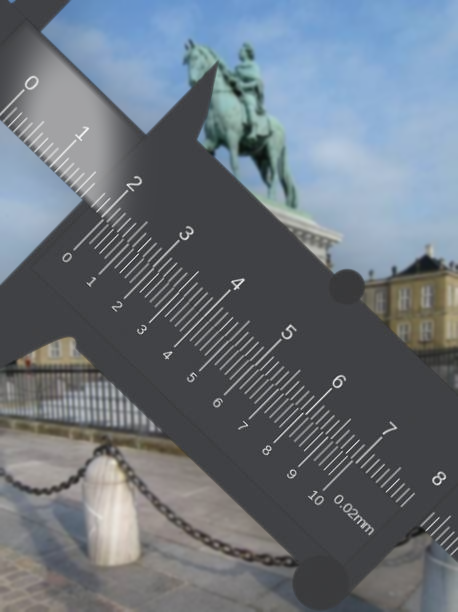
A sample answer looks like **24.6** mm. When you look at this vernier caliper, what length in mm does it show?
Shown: **20.4** mm
